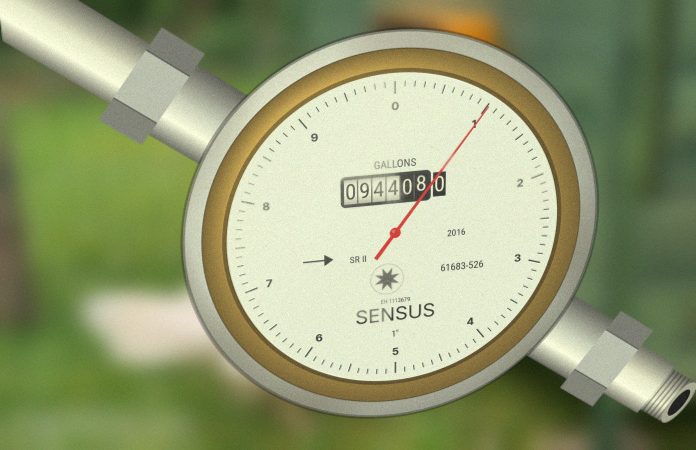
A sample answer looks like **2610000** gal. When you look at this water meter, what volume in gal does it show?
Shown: **944081.0** gal
